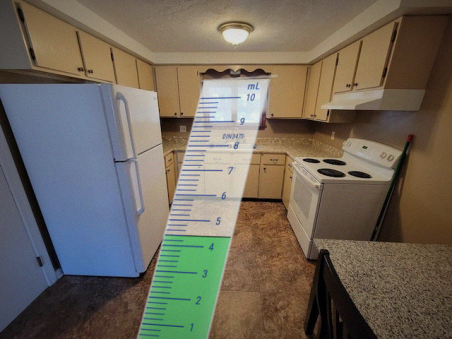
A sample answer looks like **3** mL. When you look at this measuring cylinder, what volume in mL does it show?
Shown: **4.4** mL
